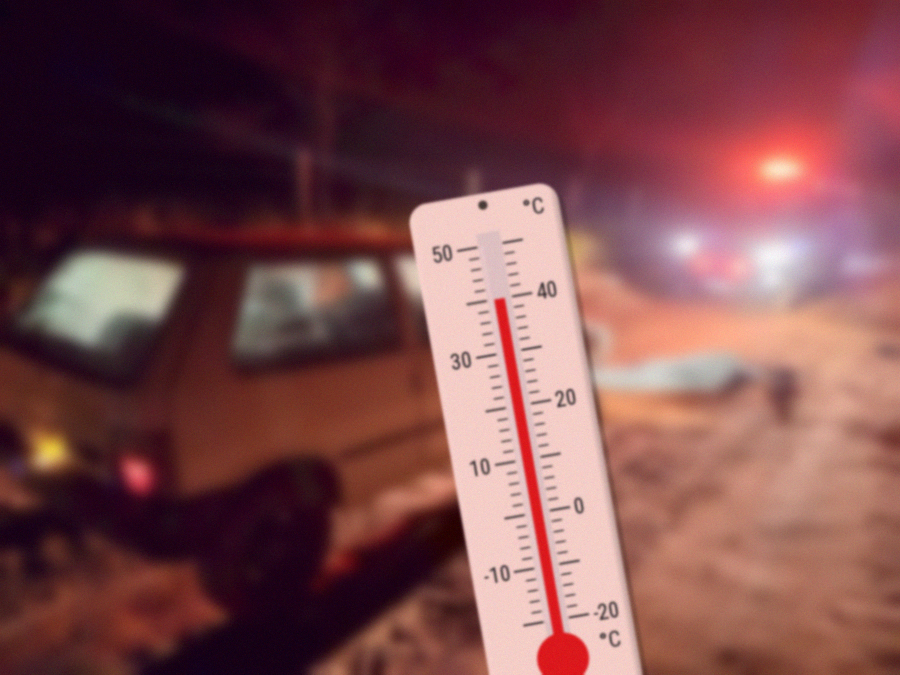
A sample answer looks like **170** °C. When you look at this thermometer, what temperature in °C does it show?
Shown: **40** °C
